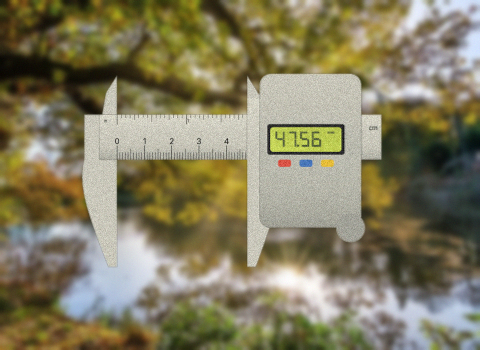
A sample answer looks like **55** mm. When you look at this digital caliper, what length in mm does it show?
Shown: **47.56** mm
